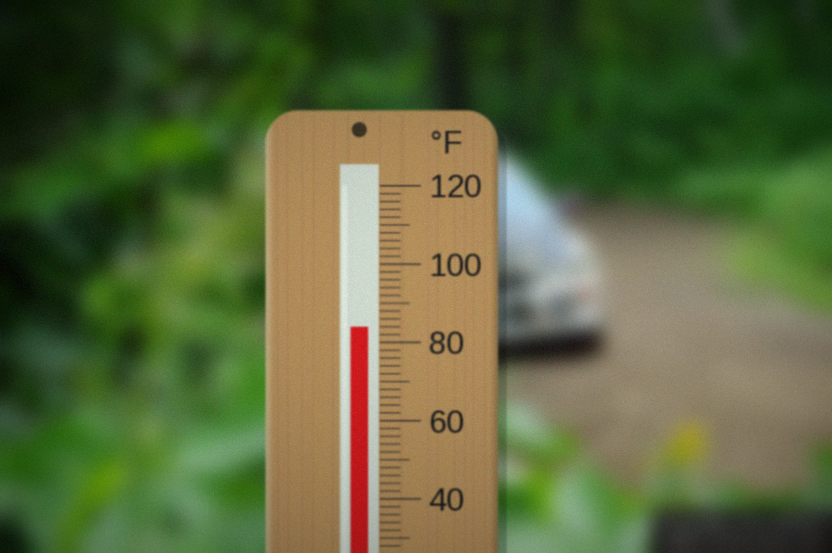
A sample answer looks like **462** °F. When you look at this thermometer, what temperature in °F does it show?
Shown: **84** °F
